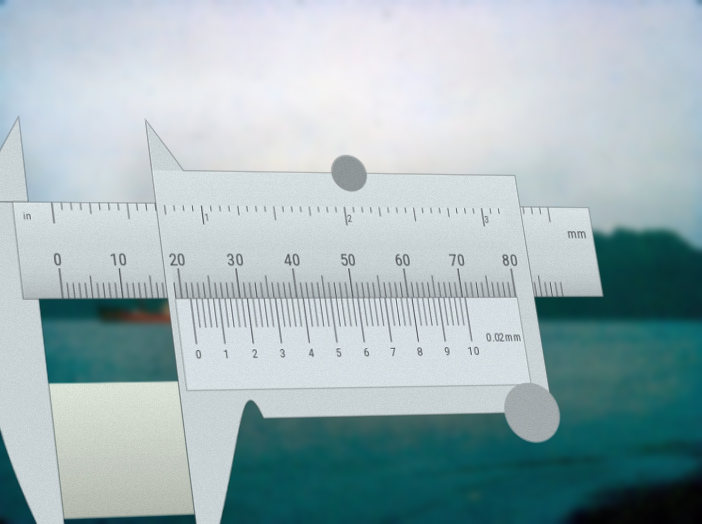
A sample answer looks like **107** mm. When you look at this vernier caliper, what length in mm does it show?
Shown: **21.5** mm
